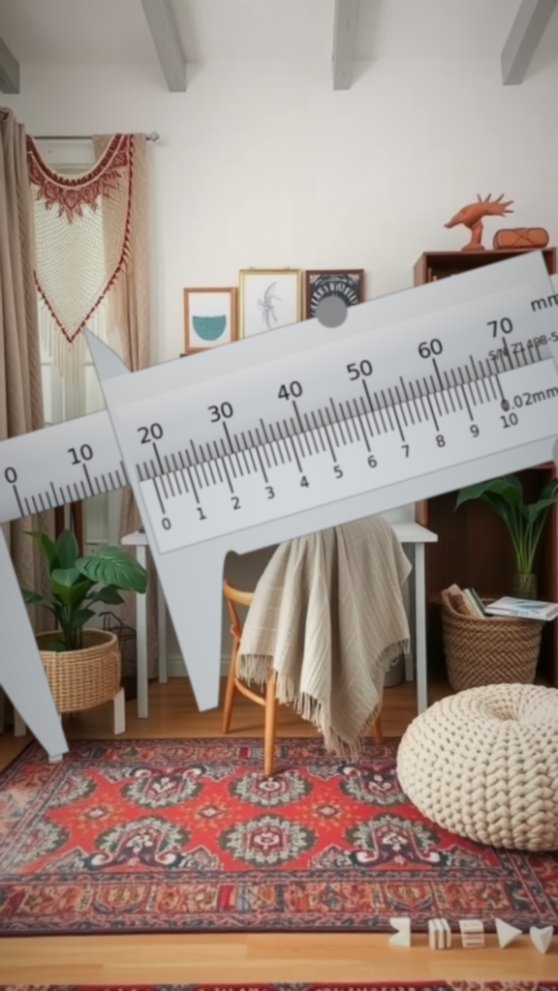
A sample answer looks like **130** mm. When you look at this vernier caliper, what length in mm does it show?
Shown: **18.6** mm
